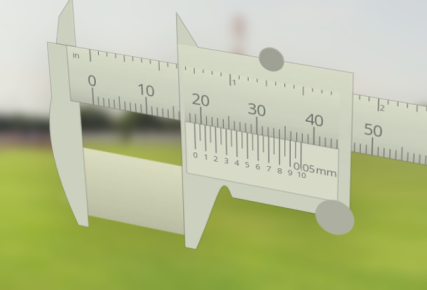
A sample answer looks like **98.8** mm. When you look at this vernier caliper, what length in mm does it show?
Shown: **18.8** mm
